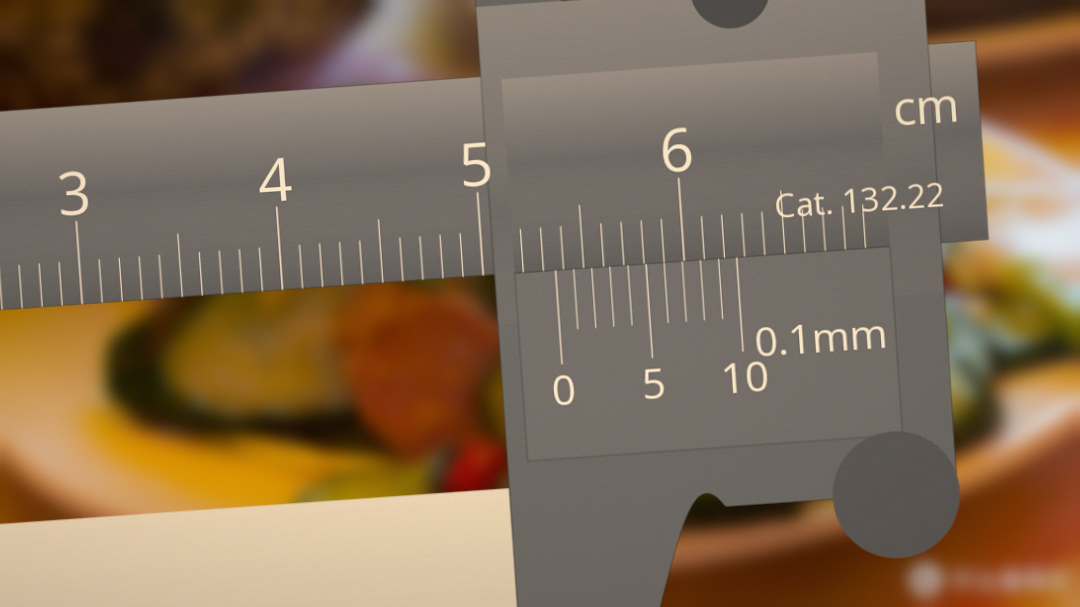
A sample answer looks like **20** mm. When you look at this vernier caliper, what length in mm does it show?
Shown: **53.6** mm
